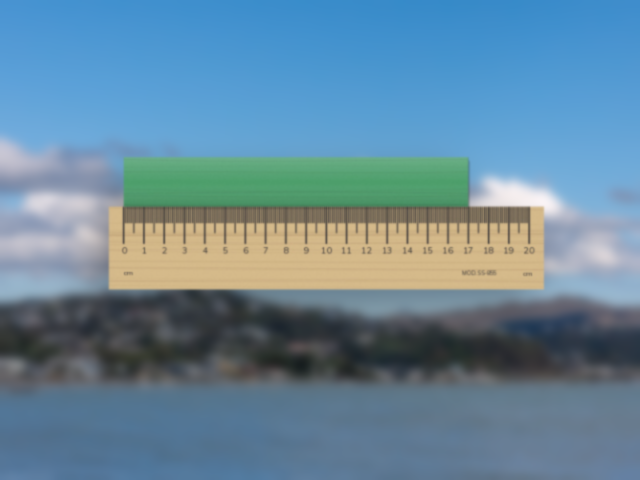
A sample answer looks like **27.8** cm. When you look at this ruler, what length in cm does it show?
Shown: **17** cm
